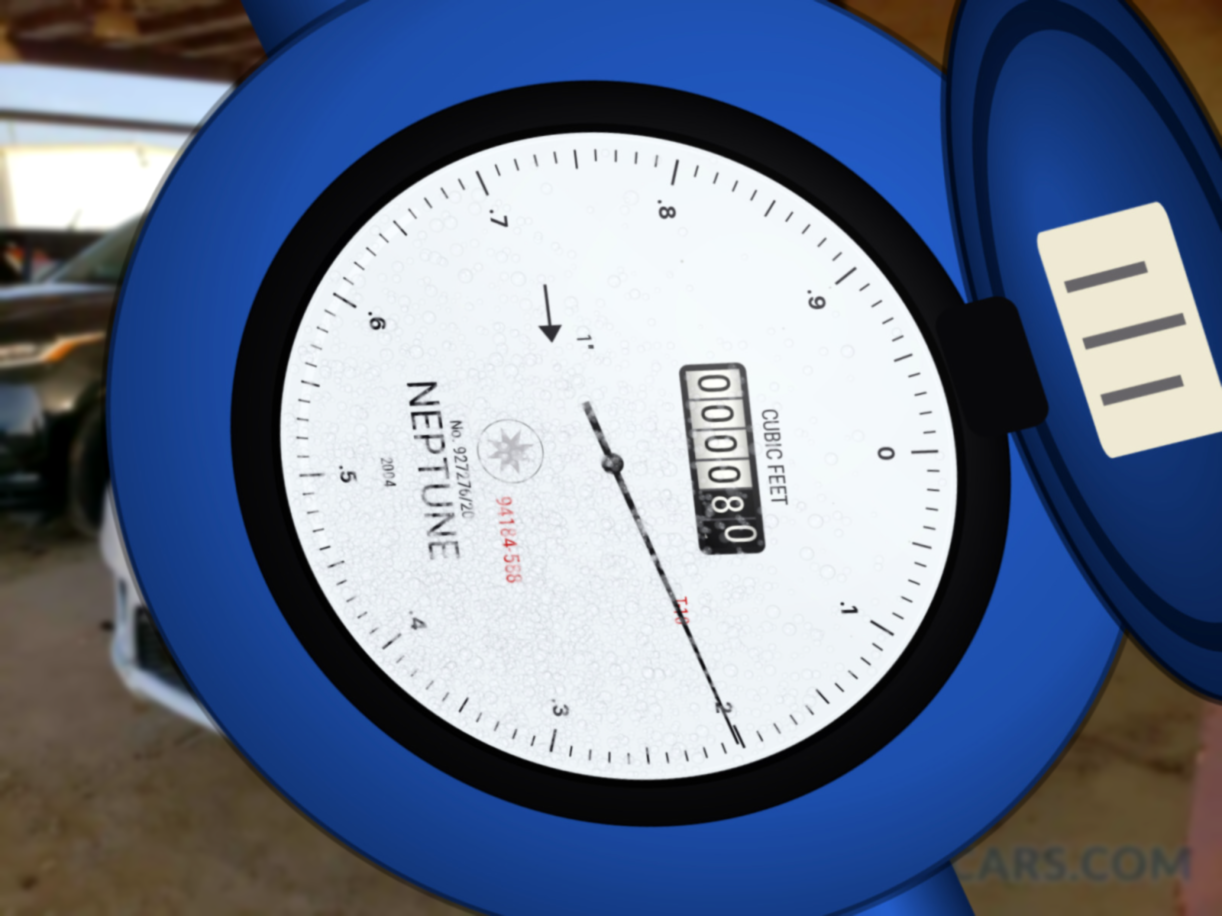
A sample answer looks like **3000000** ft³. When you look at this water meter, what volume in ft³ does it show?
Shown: **80.20** ft³
